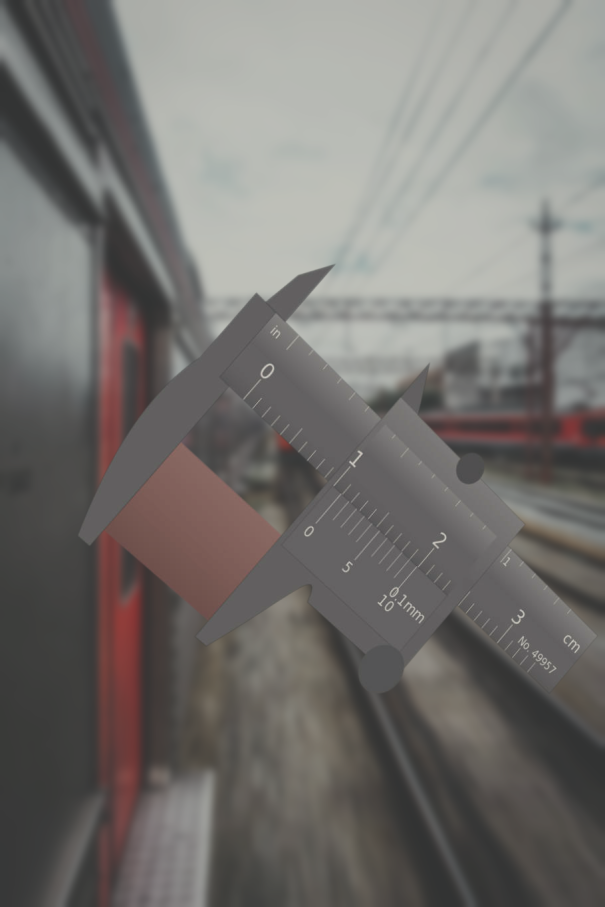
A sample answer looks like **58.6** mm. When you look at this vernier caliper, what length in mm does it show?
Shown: **10.9** mm
